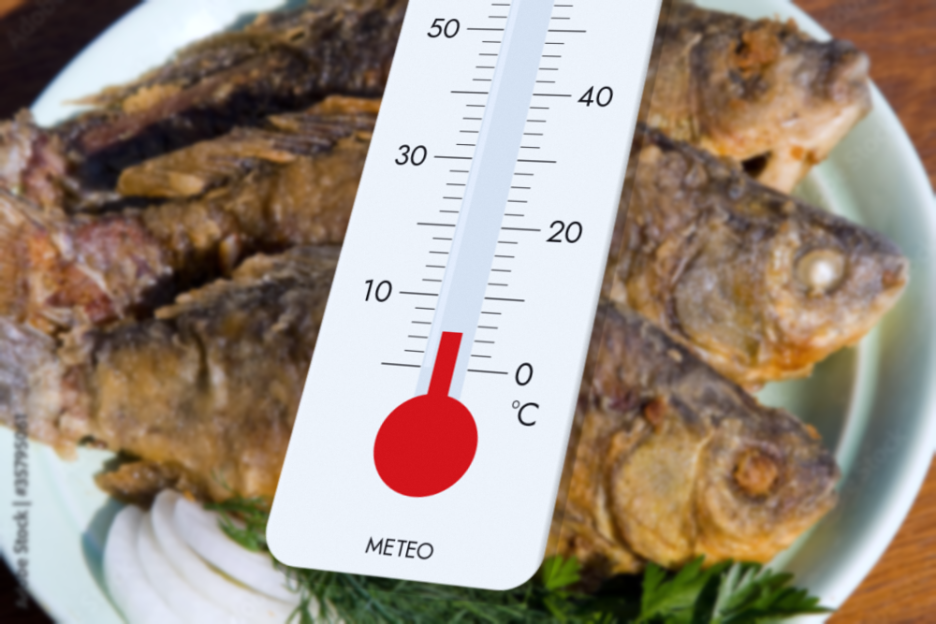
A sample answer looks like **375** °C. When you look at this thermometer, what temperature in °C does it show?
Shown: **5** °C
